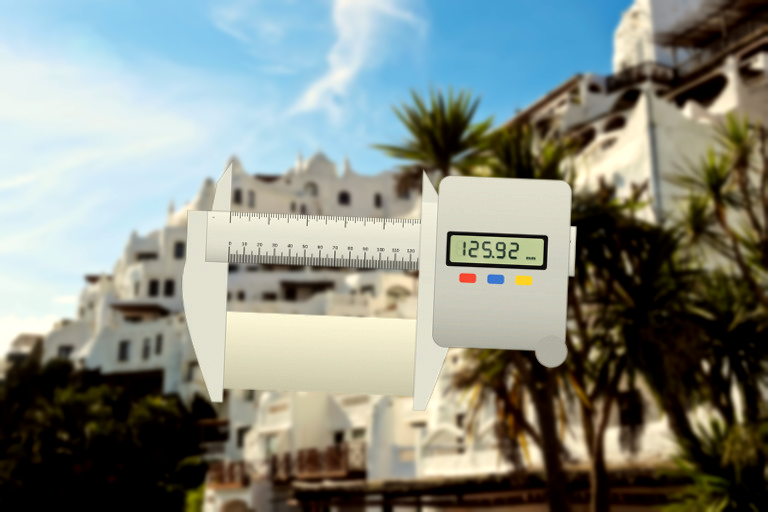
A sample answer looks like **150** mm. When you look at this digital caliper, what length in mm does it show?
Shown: **125.92** mm
